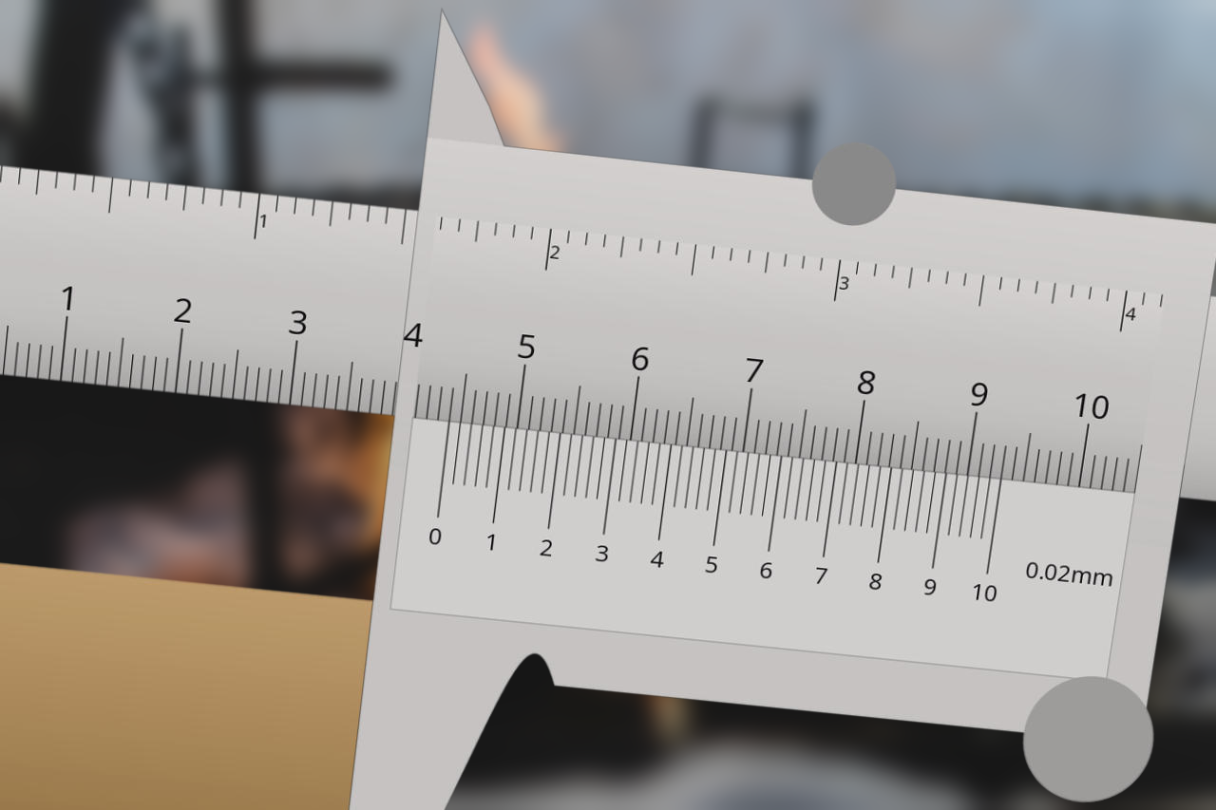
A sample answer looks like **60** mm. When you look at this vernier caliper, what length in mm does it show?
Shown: **44.0** mm
